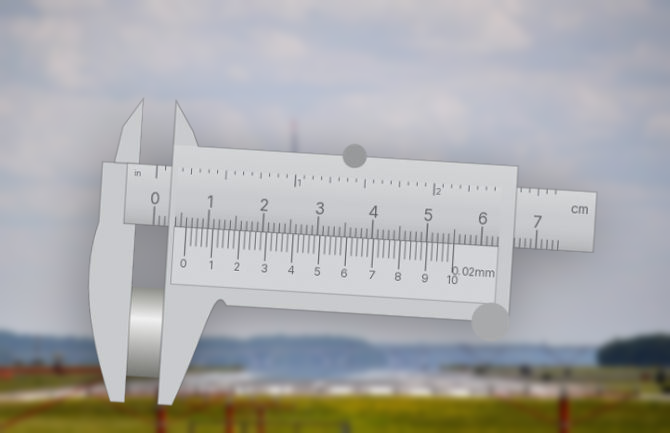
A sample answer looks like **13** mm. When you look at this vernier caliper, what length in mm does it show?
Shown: **6.0** mm
